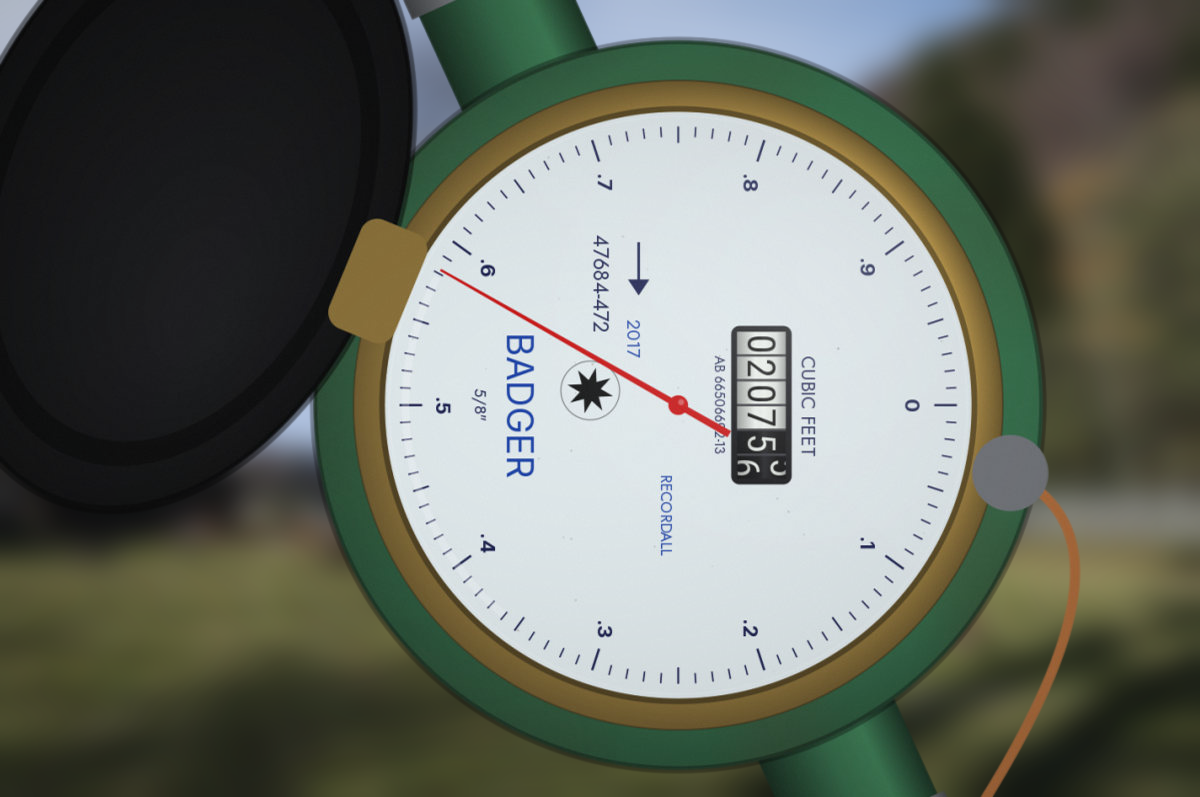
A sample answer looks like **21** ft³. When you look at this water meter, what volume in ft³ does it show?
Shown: **20755.58** ft³
